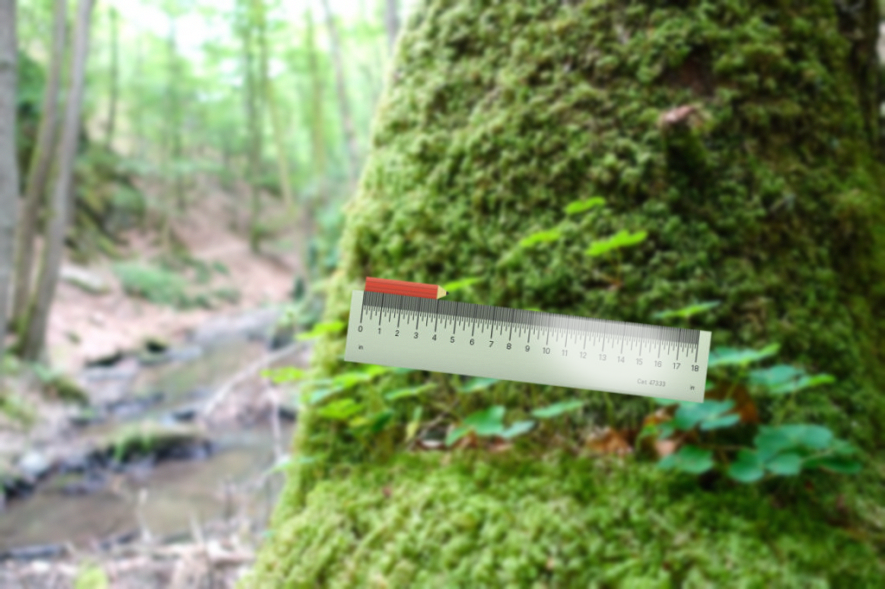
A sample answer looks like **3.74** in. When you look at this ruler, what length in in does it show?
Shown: **4.5** in
